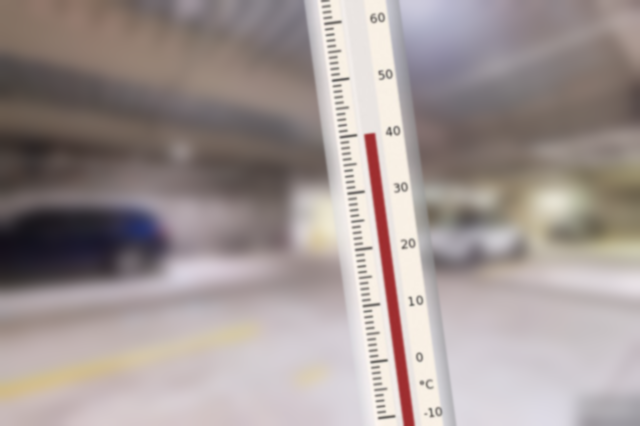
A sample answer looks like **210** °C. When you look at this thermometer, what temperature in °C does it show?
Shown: **40** °C
